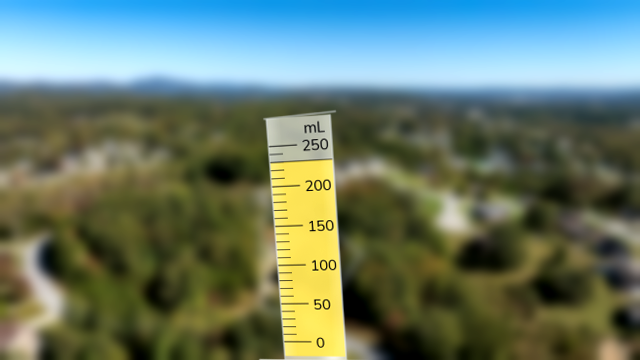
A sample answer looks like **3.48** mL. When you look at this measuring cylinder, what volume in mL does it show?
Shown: **230** mL
